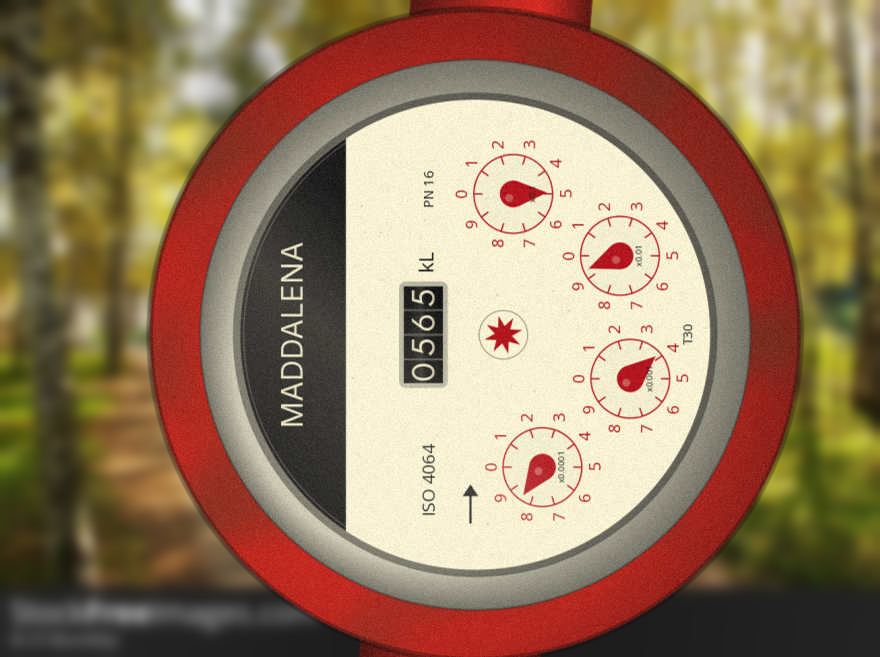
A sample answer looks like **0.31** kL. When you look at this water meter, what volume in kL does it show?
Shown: **565.4938** kL
